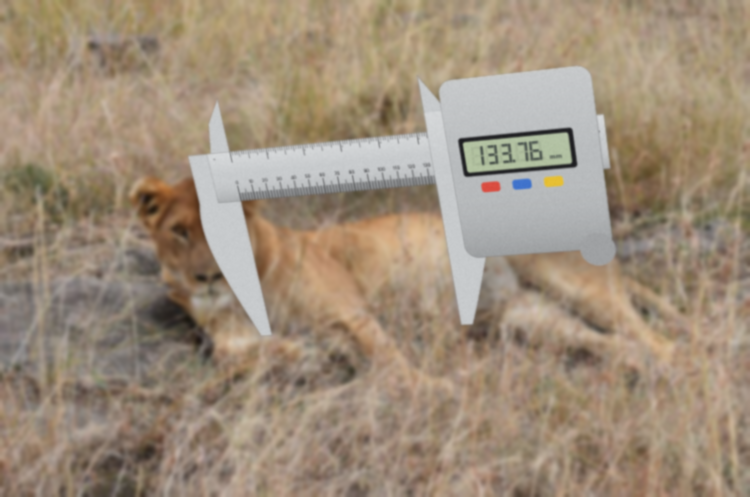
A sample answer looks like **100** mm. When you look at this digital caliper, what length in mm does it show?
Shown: **133.76** mm
